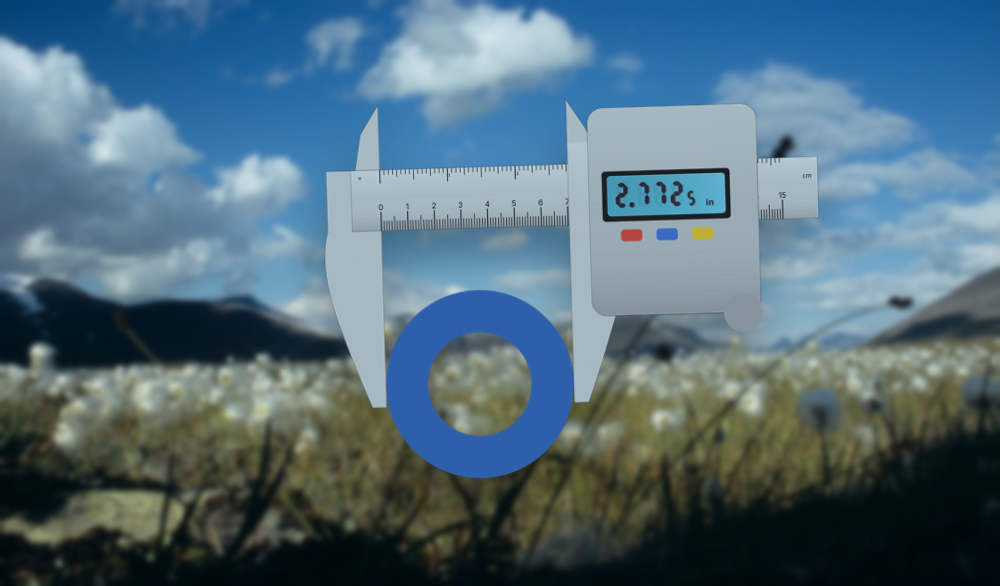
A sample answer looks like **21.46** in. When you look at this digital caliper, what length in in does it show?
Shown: **2.7725** in
